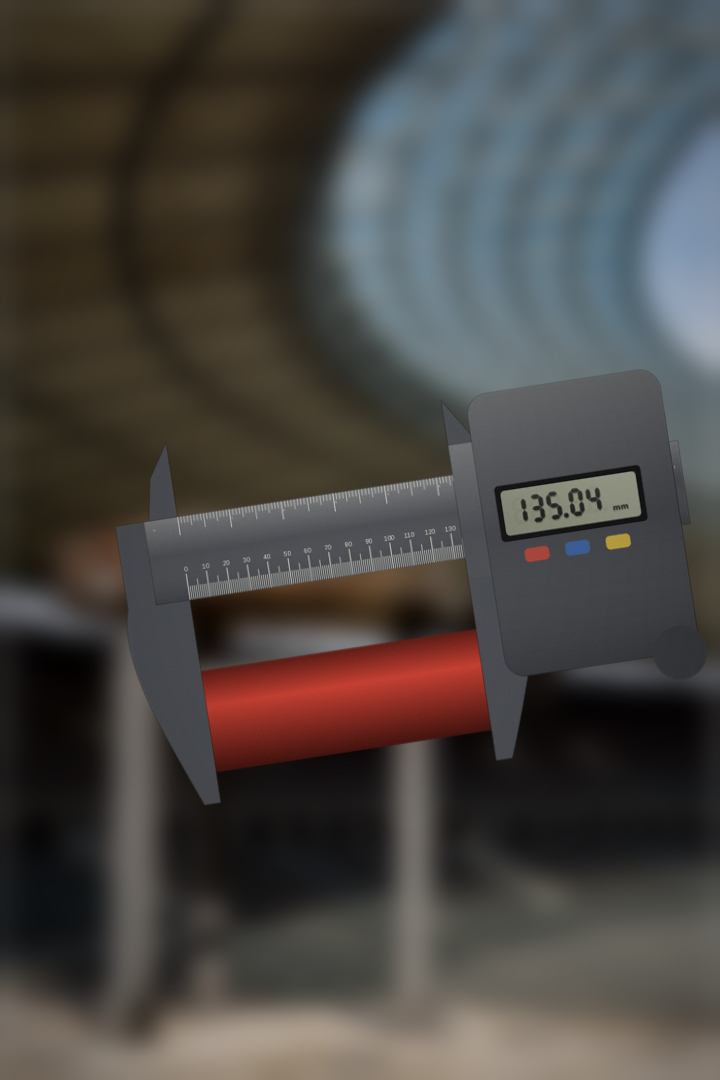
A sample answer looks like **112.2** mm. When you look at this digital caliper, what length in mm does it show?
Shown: **135.04** mm
